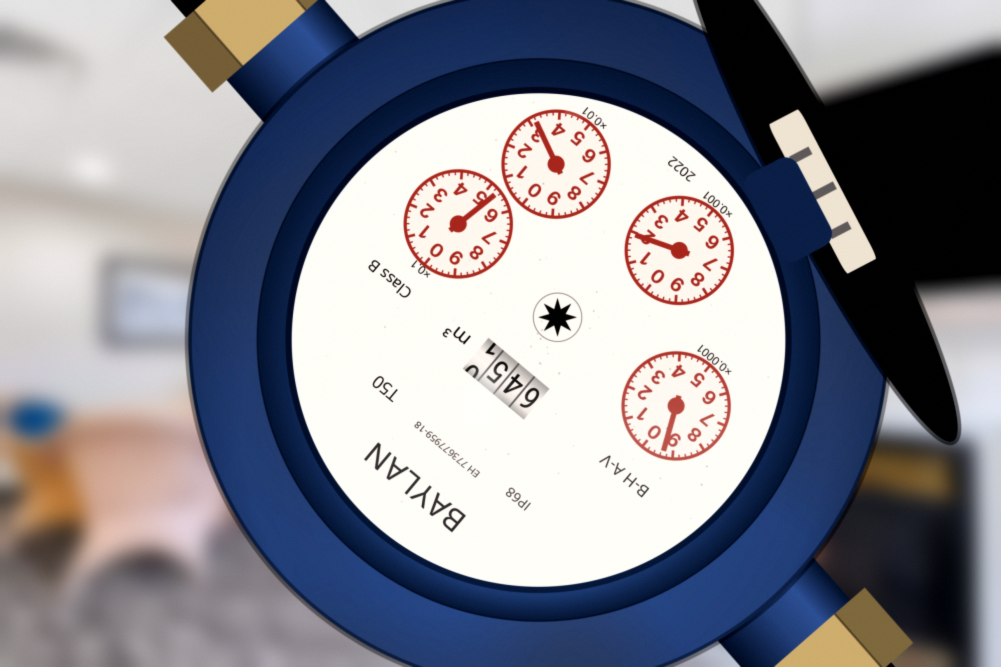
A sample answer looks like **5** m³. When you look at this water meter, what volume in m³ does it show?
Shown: **6450.5319** m³
